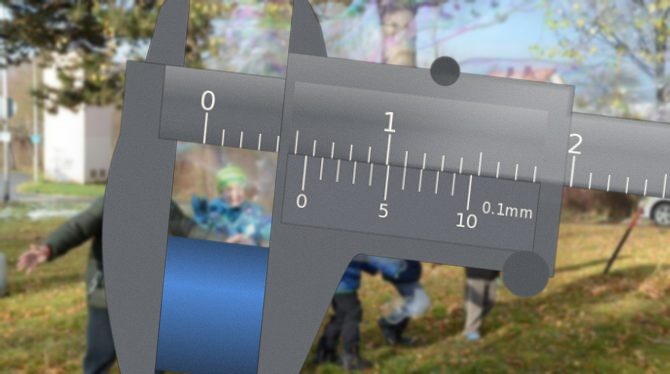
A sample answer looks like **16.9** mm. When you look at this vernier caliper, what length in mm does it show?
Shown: **5.6** mm
